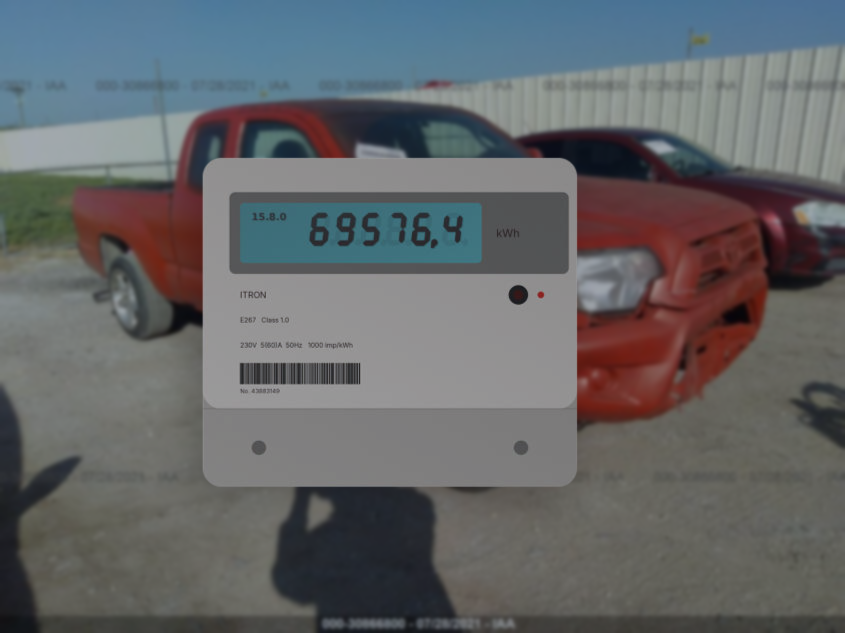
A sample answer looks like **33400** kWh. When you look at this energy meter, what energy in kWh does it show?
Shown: **69576.4** kWh
